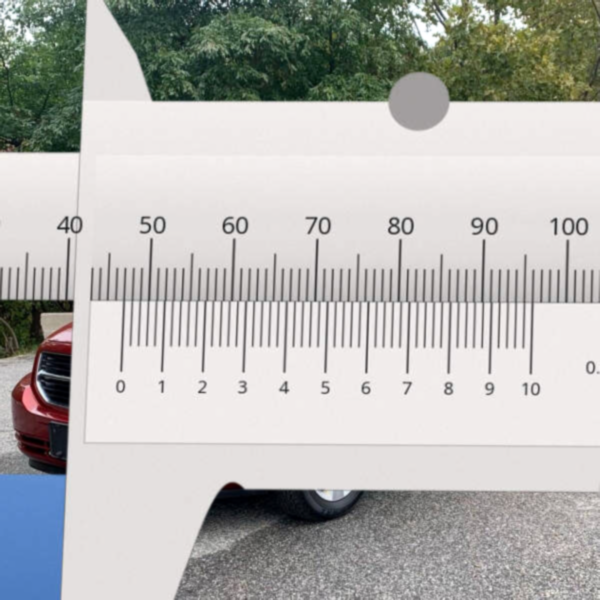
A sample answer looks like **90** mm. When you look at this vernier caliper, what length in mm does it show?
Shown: **47.0** mm
